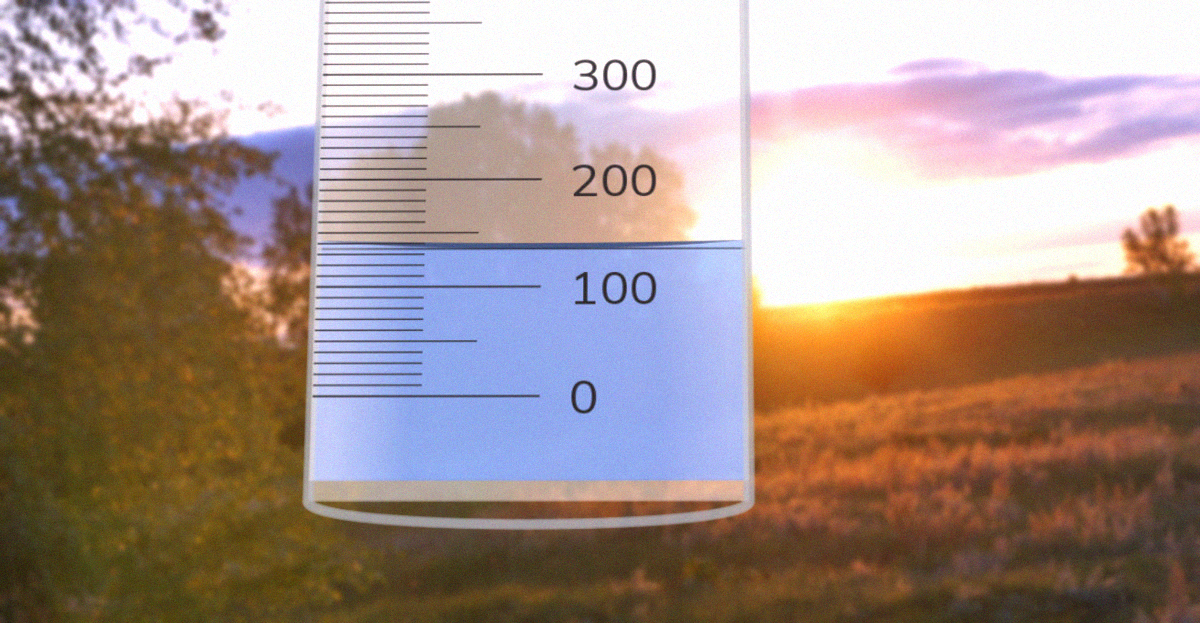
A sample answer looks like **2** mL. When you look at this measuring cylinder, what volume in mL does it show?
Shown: **135** mL
